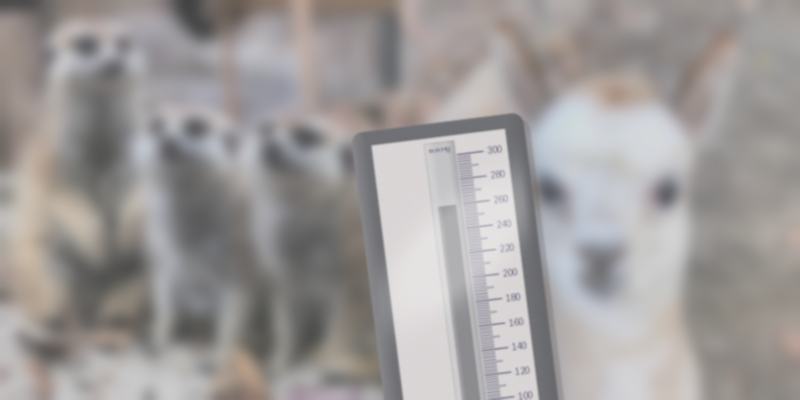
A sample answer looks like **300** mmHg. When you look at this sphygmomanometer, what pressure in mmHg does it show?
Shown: **260** mmHg
